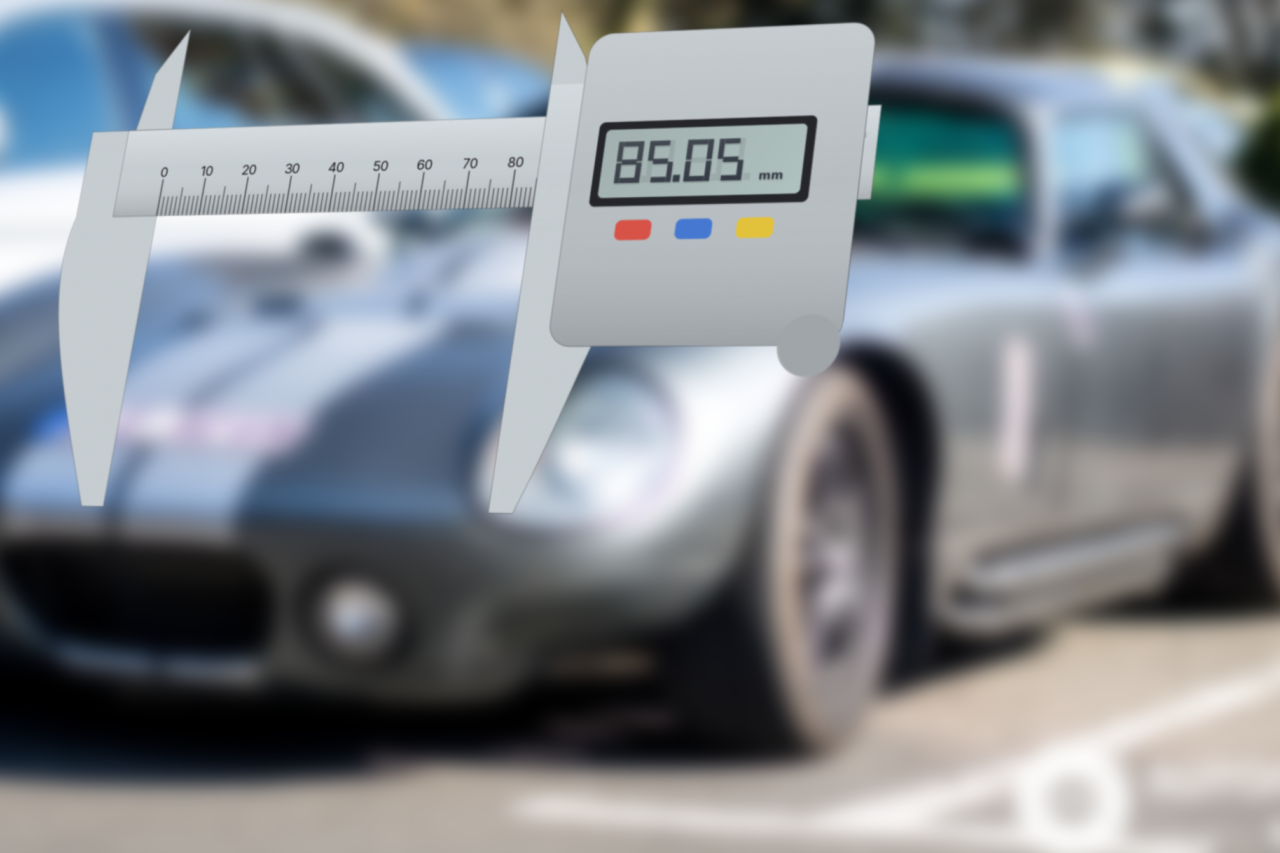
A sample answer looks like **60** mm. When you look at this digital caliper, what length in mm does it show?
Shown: **85.05** mm
